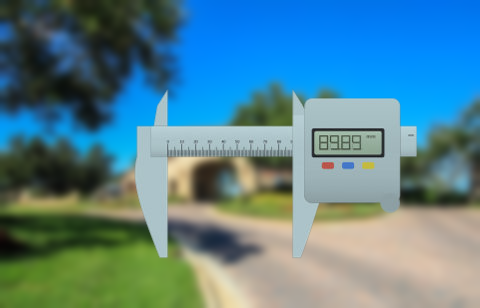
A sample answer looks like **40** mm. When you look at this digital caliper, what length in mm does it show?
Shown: **89.89** mm
